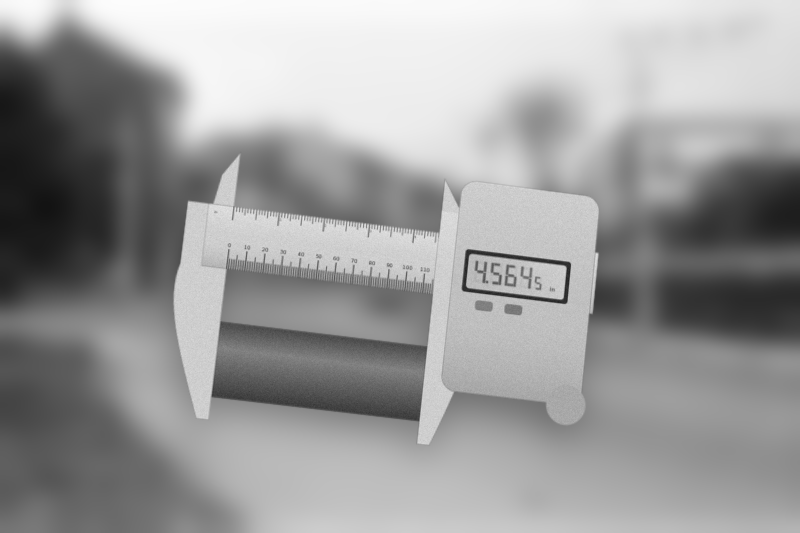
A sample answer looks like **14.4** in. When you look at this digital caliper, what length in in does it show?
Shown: **4.5645** in
